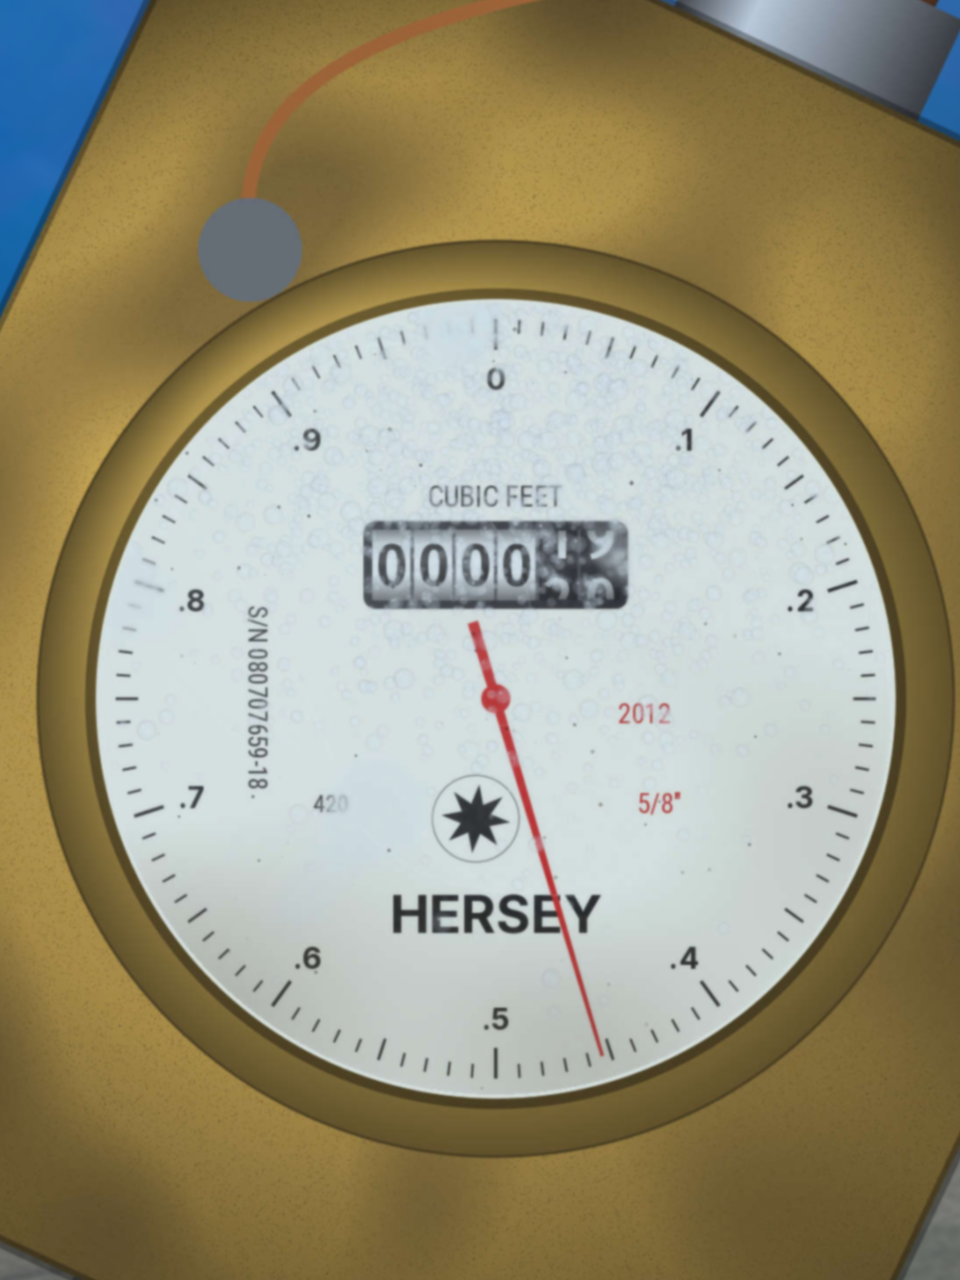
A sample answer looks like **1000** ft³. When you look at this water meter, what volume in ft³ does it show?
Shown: **19.45** ft³
